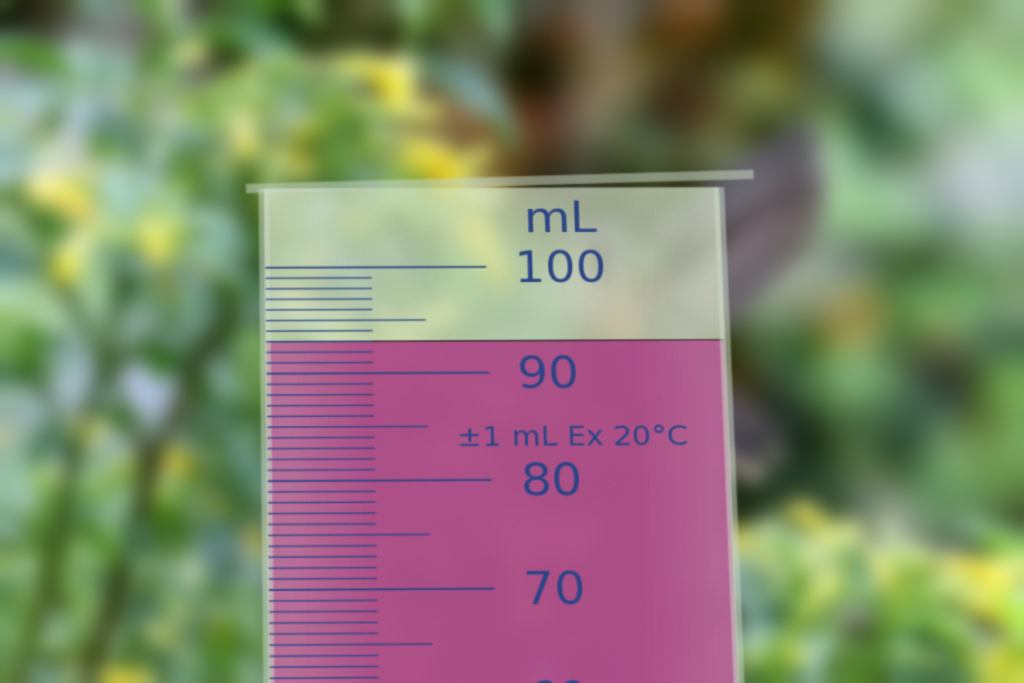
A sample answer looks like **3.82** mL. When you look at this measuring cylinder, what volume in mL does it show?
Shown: **93** mL
